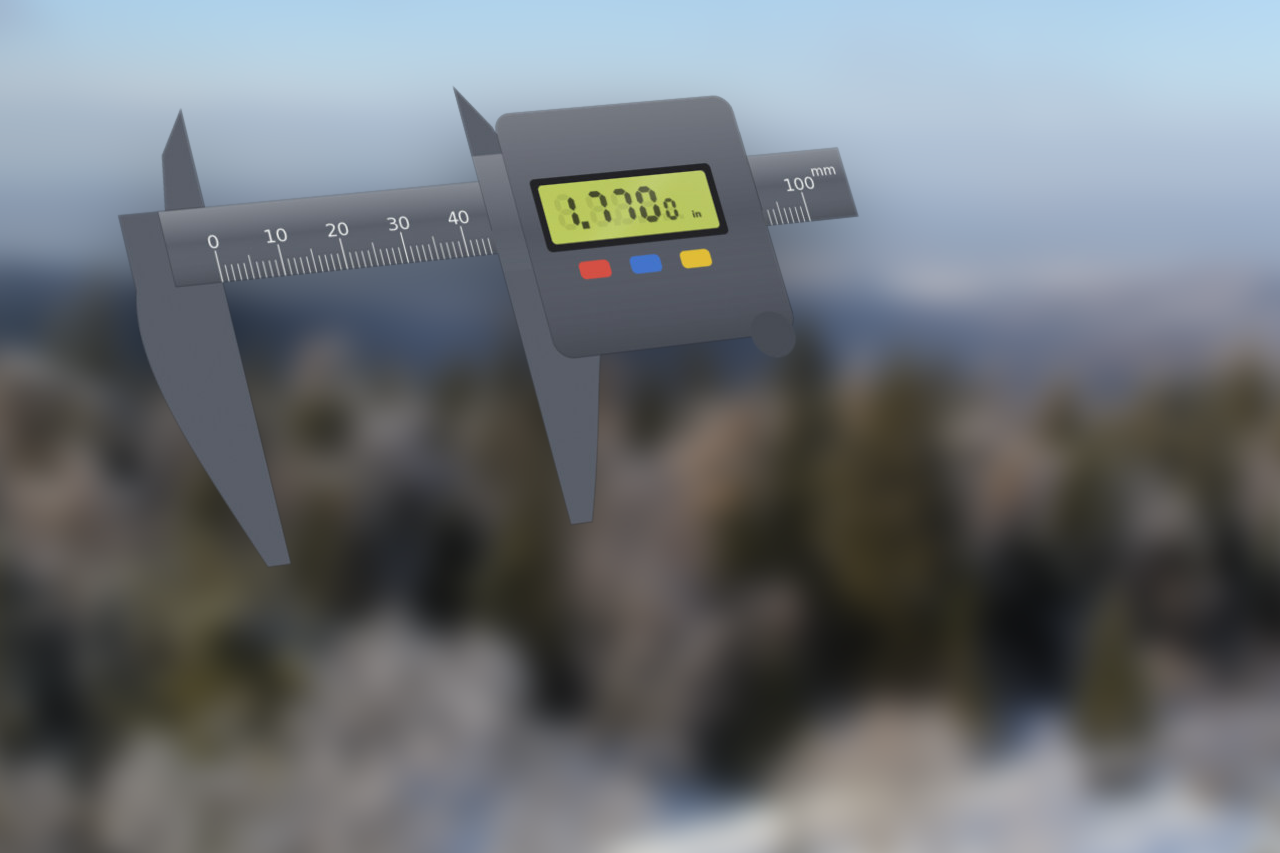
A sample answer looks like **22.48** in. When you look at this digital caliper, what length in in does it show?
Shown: **1.7700** in
